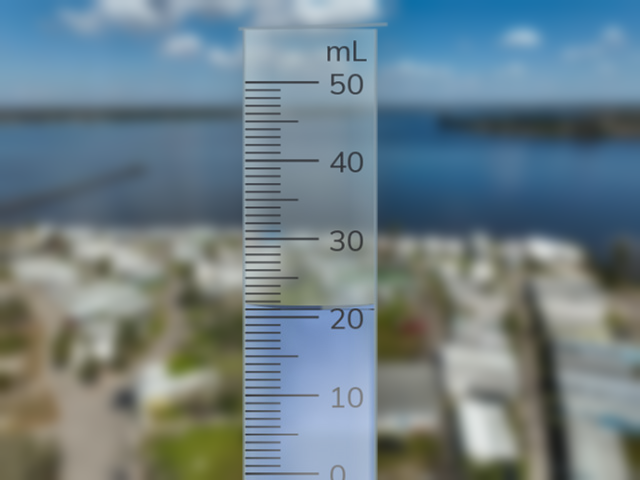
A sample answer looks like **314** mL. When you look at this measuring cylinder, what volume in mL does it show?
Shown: **21** mL
